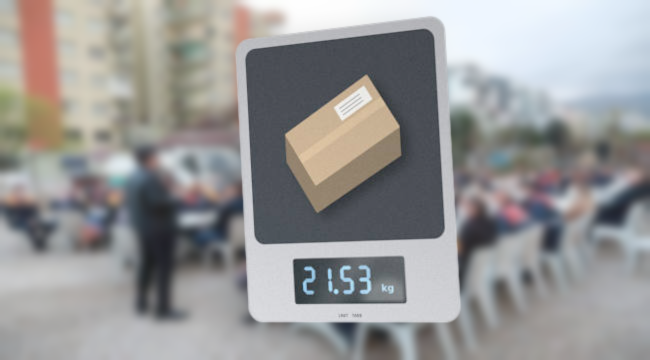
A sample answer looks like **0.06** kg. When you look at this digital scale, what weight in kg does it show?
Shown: **21.53** kg
